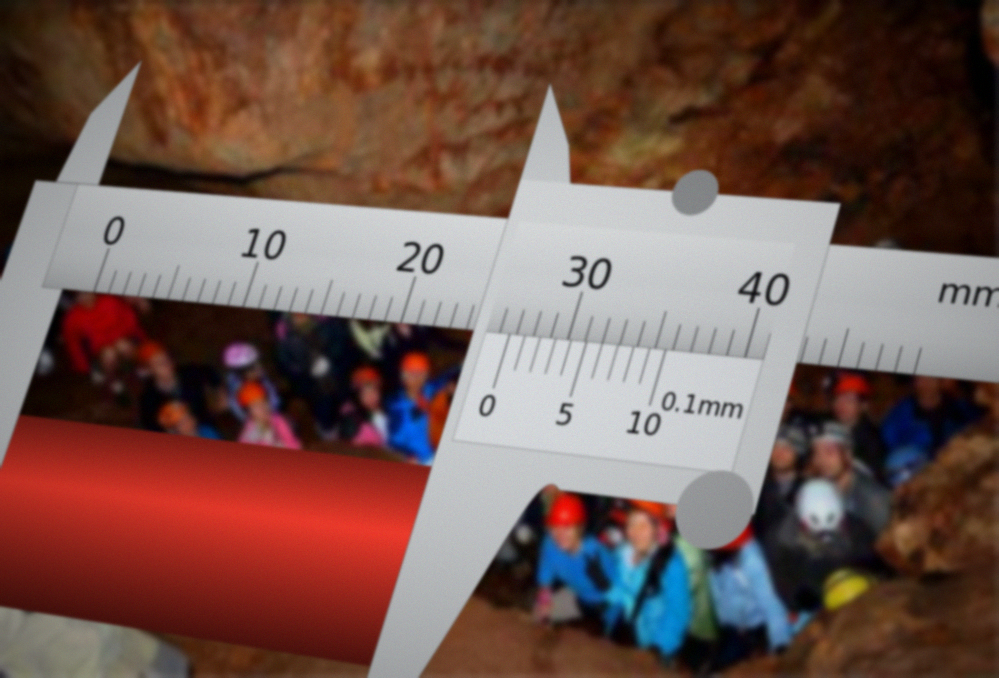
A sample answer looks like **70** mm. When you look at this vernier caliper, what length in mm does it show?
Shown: **26.6** mm
